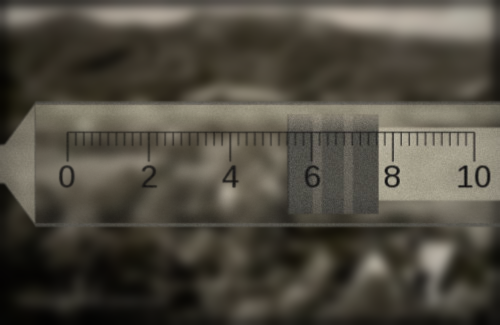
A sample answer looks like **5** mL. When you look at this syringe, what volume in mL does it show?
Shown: **5.4** mL
